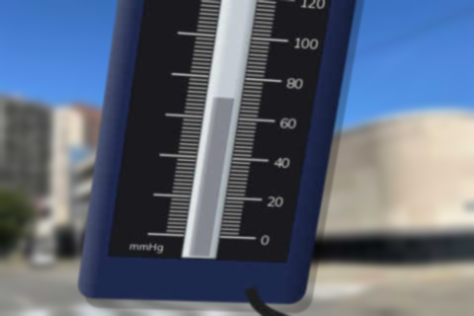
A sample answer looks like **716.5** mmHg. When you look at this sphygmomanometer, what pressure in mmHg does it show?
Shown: **70** mmHg
